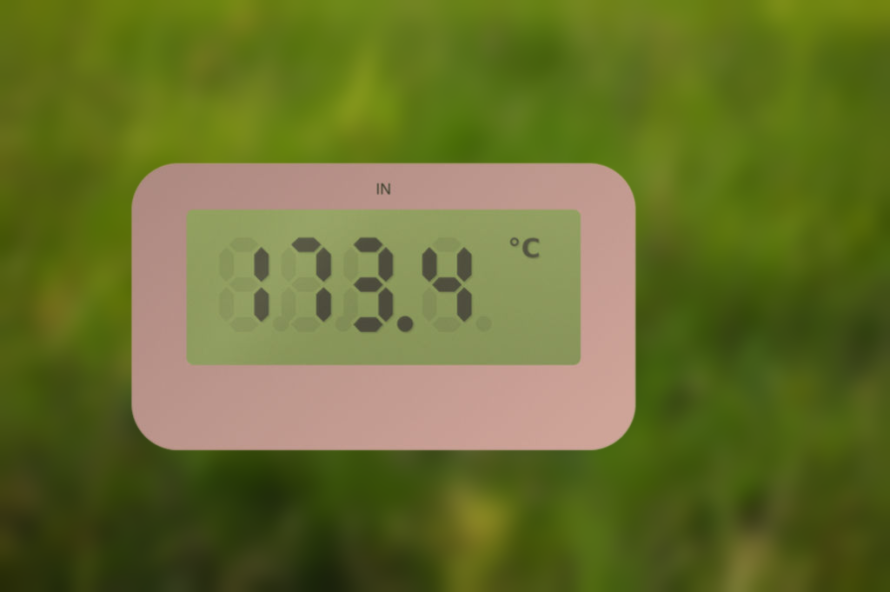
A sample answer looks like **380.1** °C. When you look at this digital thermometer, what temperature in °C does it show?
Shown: **173.4** °C
